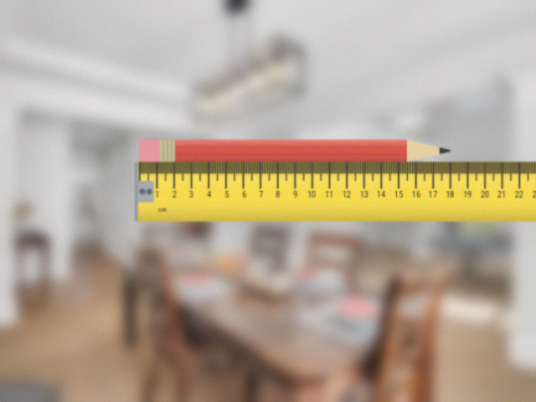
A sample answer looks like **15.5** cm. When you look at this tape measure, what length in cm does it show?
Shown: **18** cm
